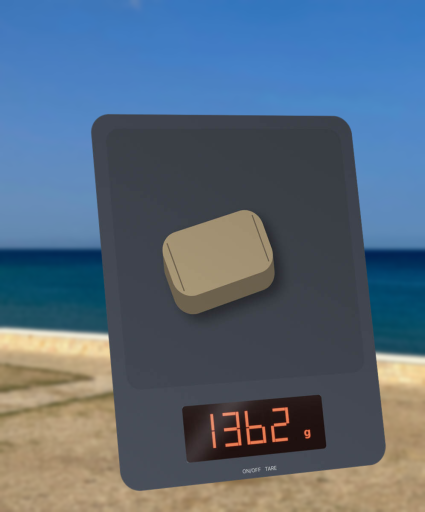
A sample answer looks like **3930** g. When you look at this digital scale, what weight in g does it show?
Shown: **1362** g
